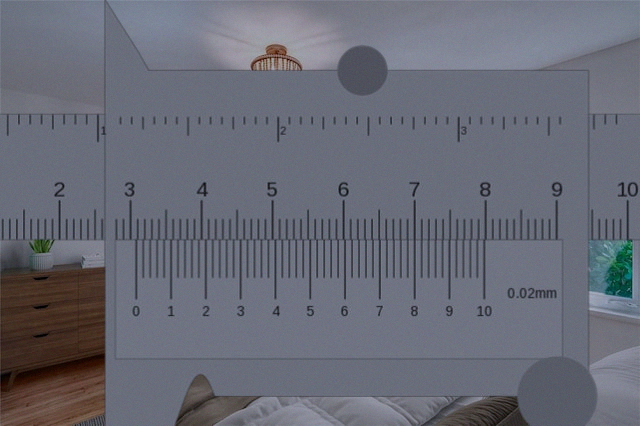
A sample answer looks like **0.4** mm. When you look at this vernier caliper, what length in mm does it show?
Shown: **30.8** mm
